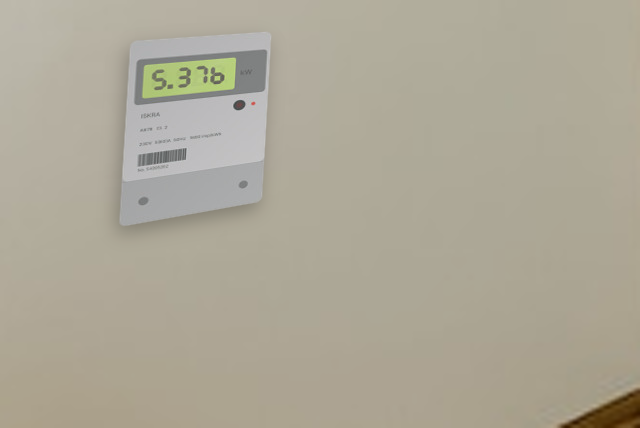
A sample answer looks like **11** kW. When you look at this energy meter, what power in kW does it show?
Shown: **5.376** kW
